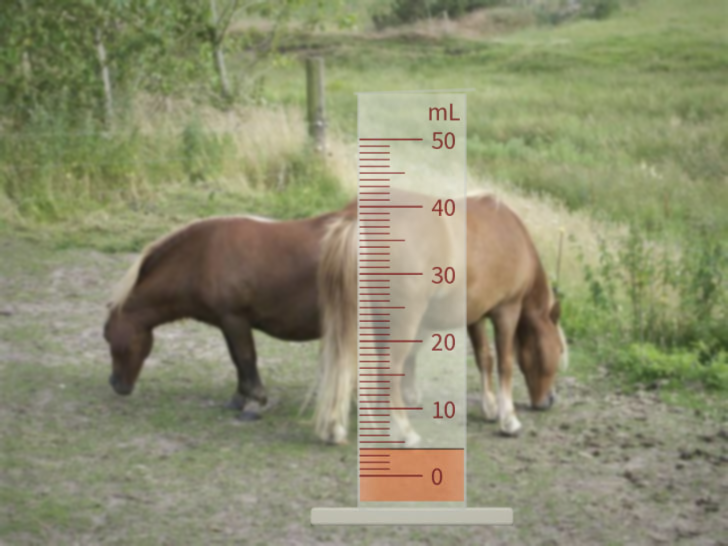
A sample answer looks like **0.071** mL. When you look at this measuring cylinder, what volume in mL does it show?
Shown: **4** mL
